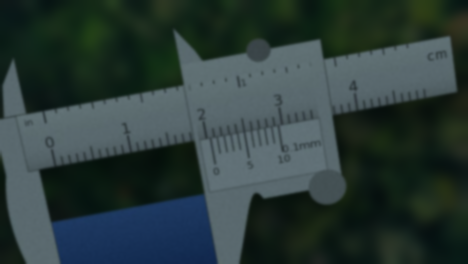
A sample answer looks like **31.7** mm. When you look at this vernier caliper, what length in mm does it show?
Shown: **20.5** mm
